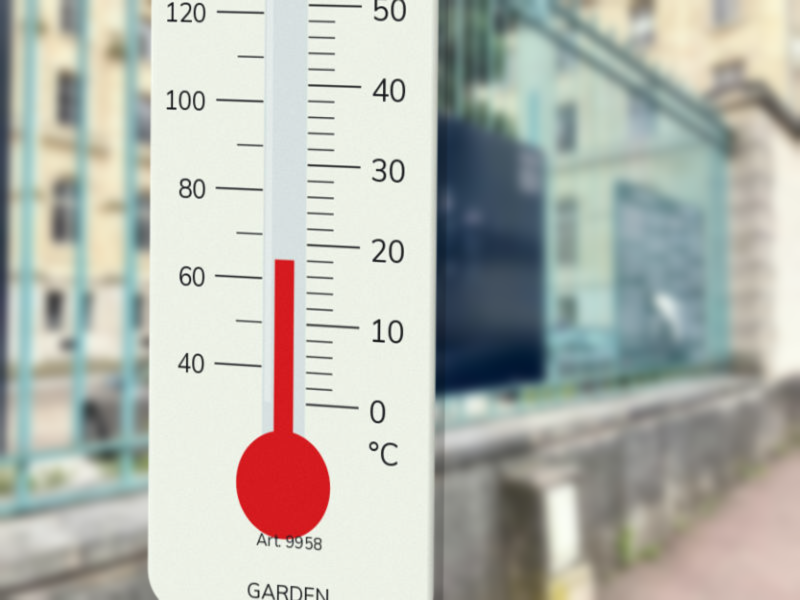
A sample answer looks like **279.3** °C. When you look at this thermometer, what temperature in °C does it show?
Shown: **18** °C
